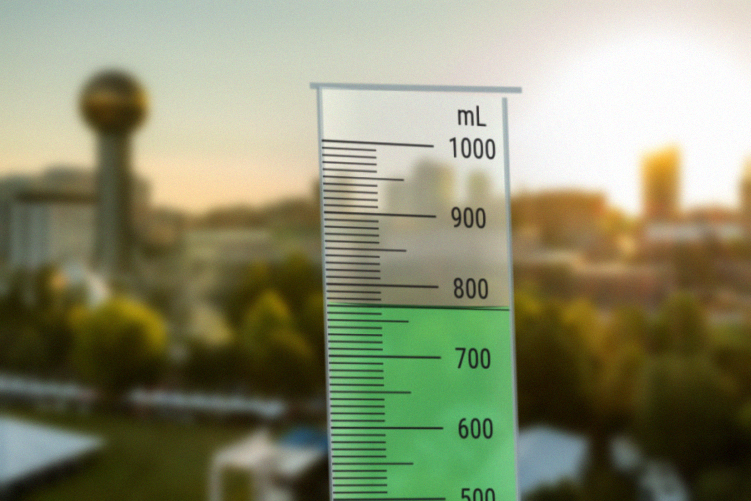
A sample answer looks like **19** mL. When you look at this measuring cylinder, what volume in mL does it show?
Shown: **770** mL
